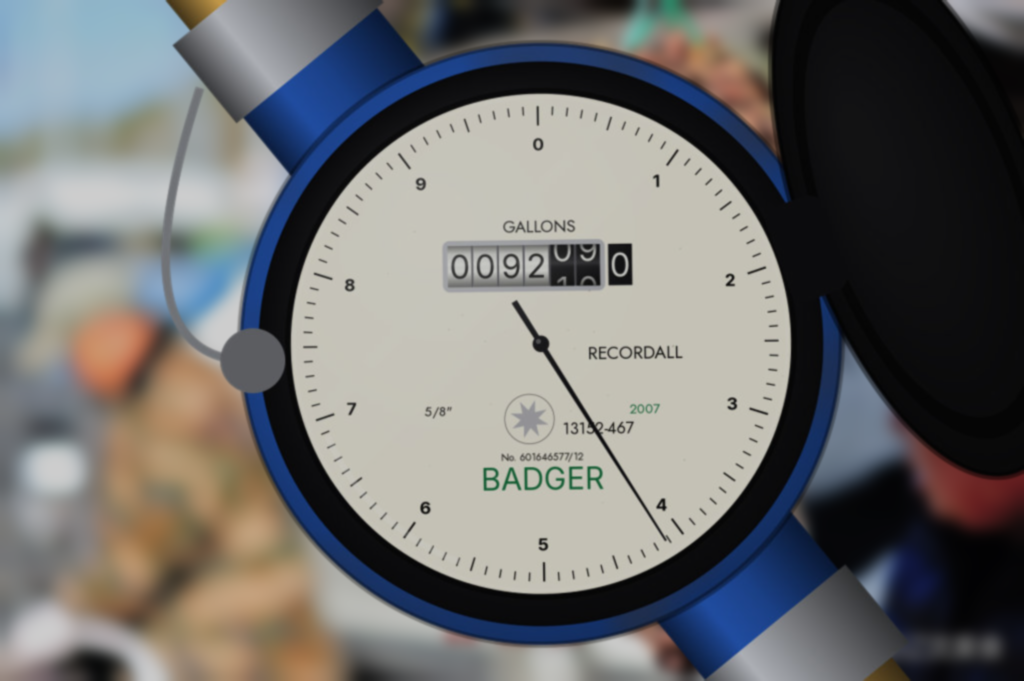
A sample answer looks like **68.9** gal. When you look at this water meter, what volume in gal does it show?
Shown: **92094.1** gal
